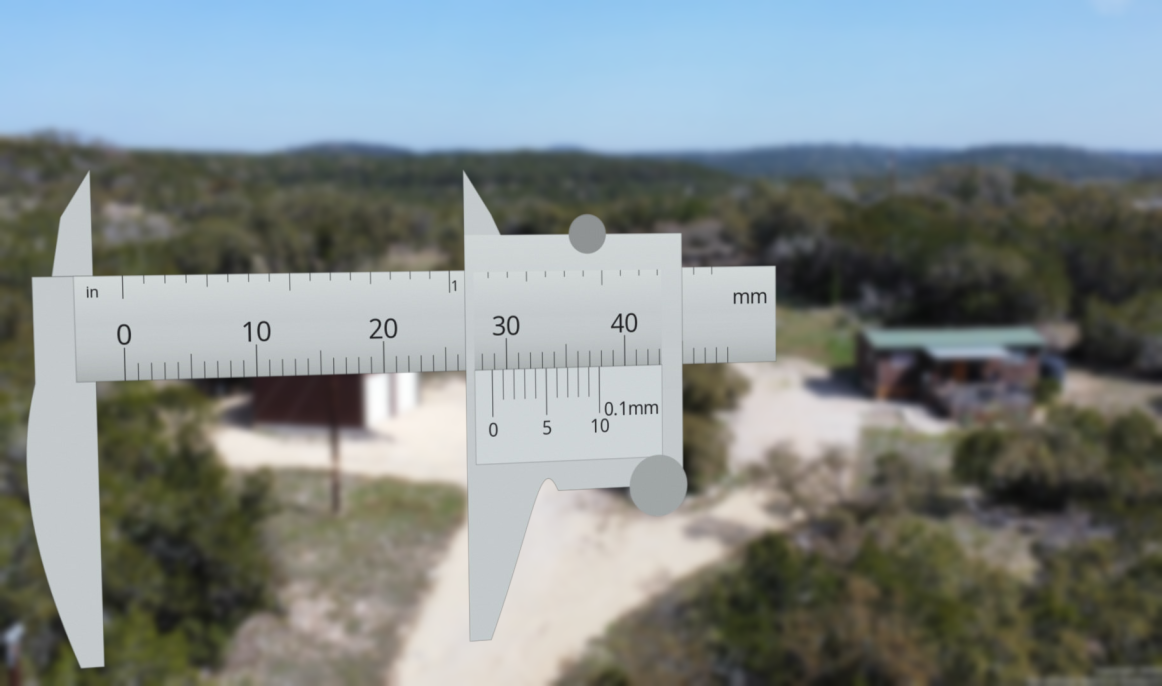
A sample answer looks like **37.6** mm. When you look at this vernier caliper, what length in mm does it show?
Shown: **28.8** mm
